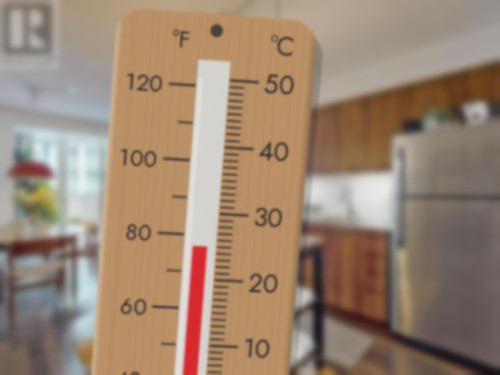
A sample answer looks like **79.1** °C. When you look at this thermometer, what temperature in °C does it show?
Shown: **25** °C
